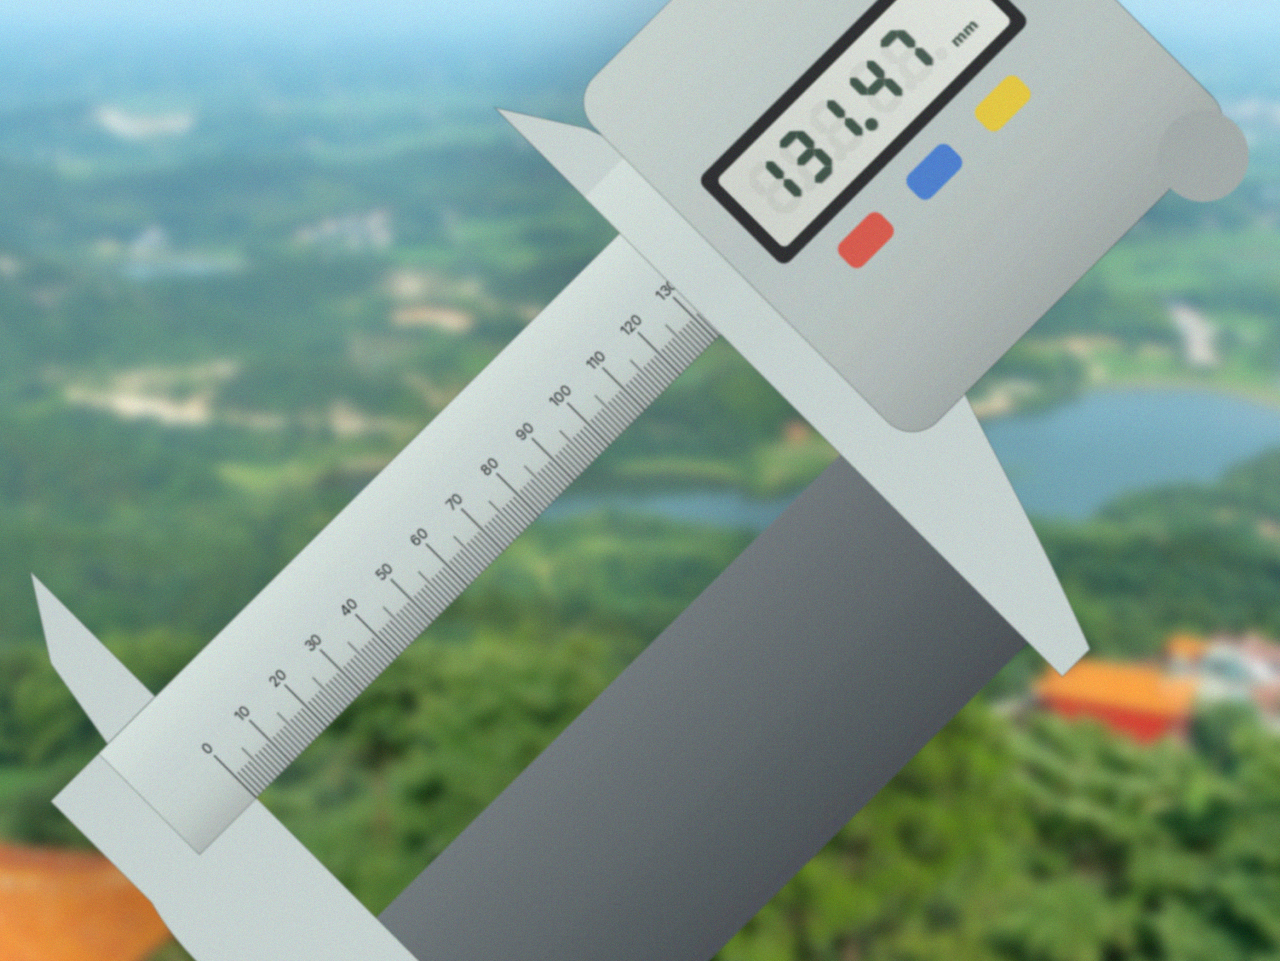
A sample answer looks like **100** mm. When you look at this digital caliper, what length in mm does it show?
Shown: **131.47** mm
